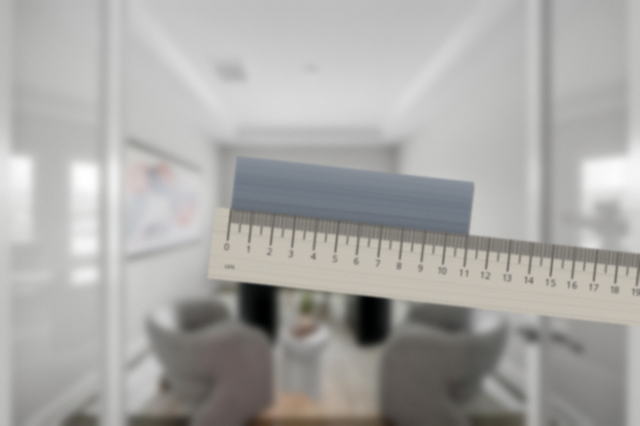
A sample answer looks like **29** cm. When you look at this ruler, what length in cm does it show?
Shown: **11** cm
